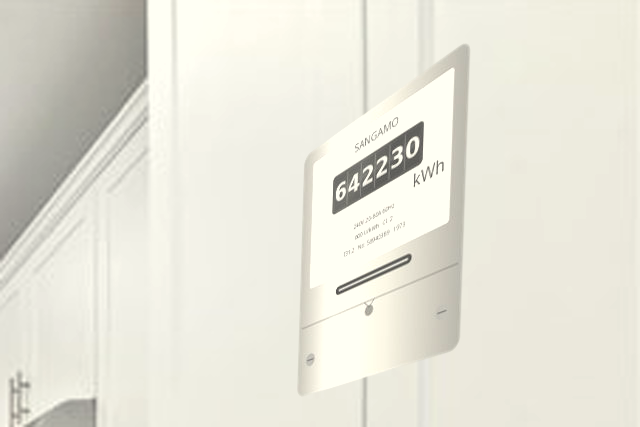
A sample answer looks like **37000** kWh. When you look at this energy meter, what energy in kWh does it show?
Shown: **642230** kWh
